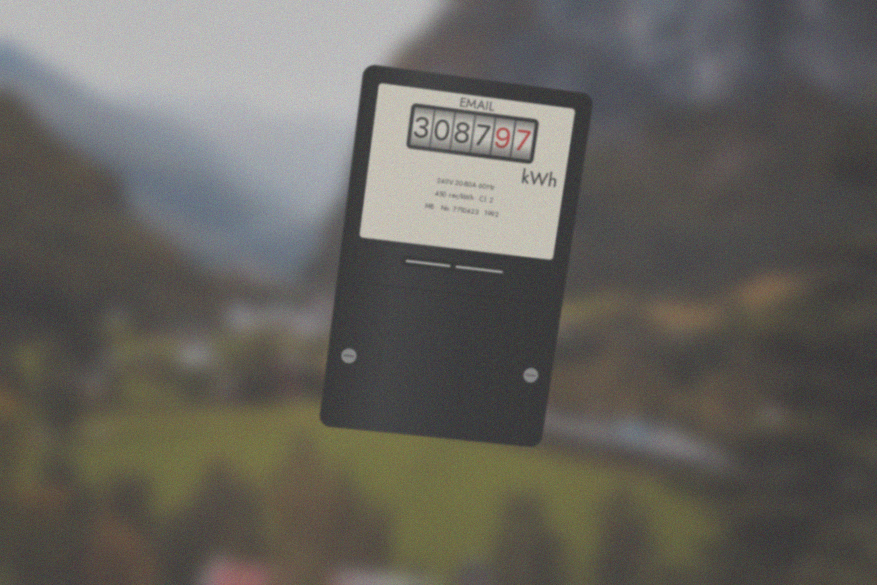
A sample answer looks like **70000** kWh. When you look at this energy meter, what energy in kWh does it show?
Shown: **3087.97** kWh
